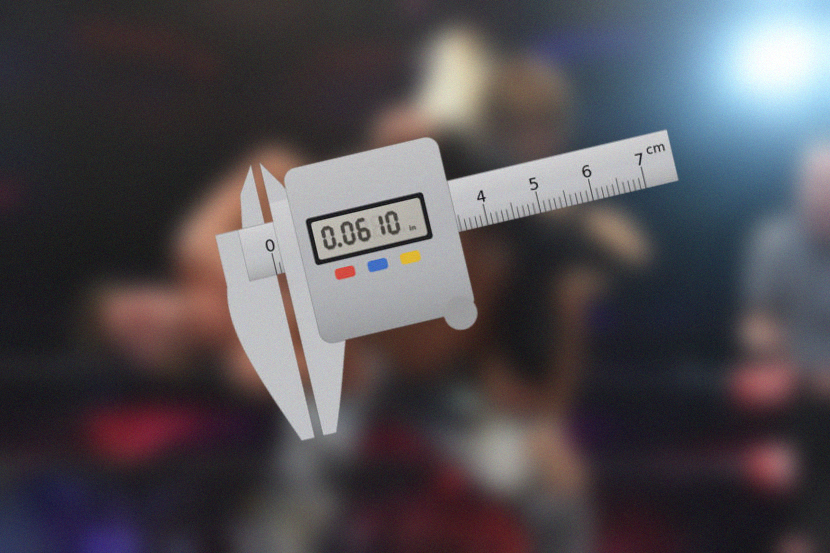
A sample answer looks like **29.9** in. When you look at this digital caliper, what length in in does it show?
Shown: **0.0610** in
